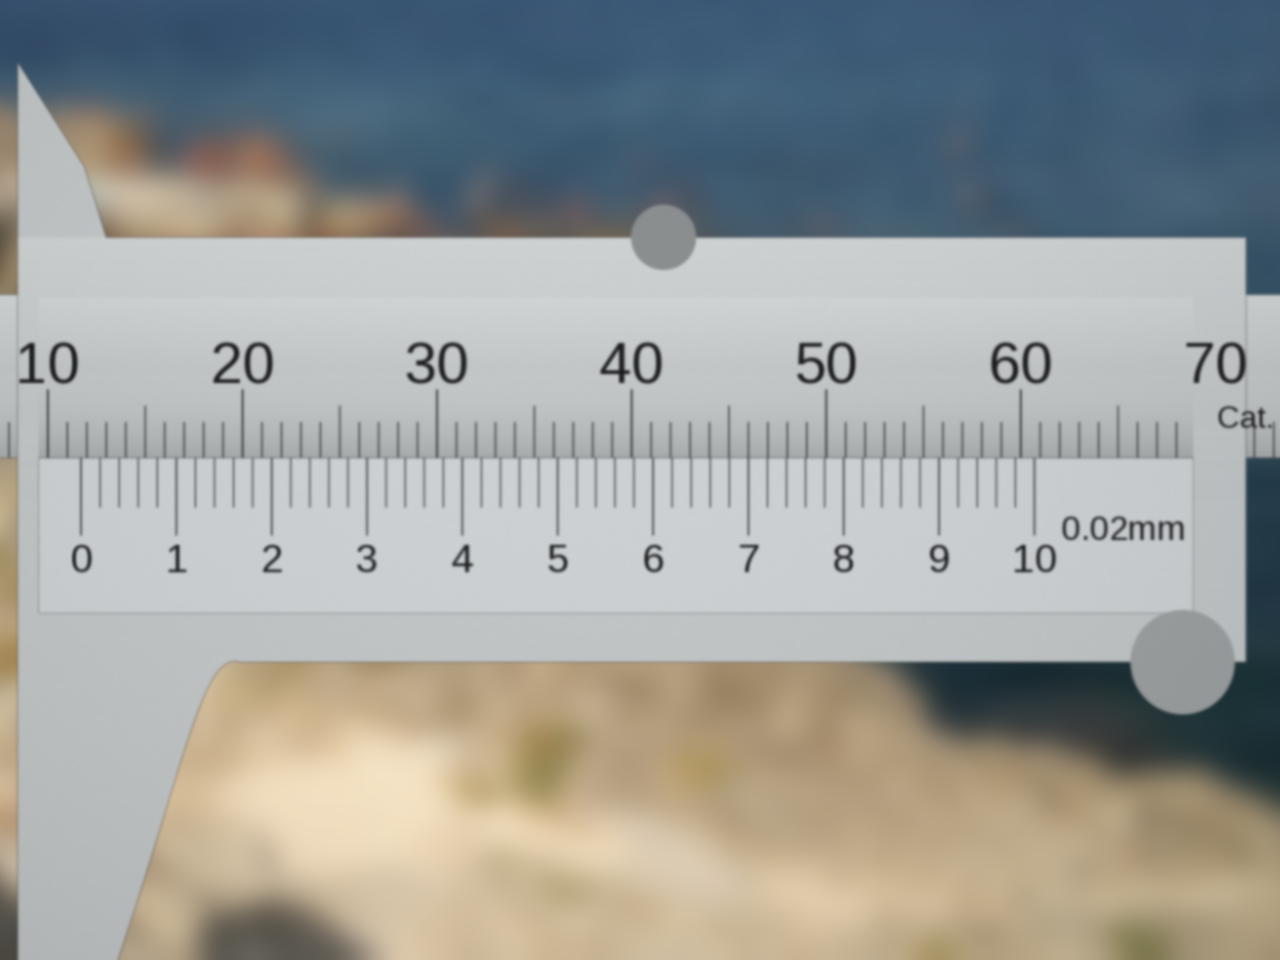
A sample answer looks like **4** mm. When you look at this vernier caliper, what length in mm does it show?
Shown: **11.7** mm
